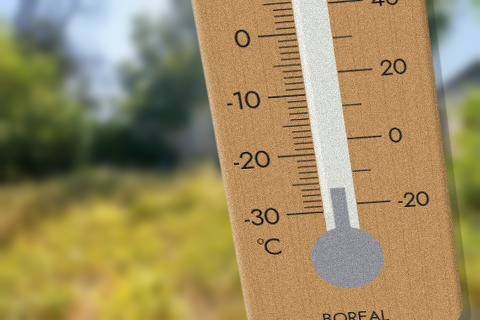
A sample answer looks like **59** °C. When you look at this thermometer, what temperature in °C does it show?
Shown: **-26** °C
